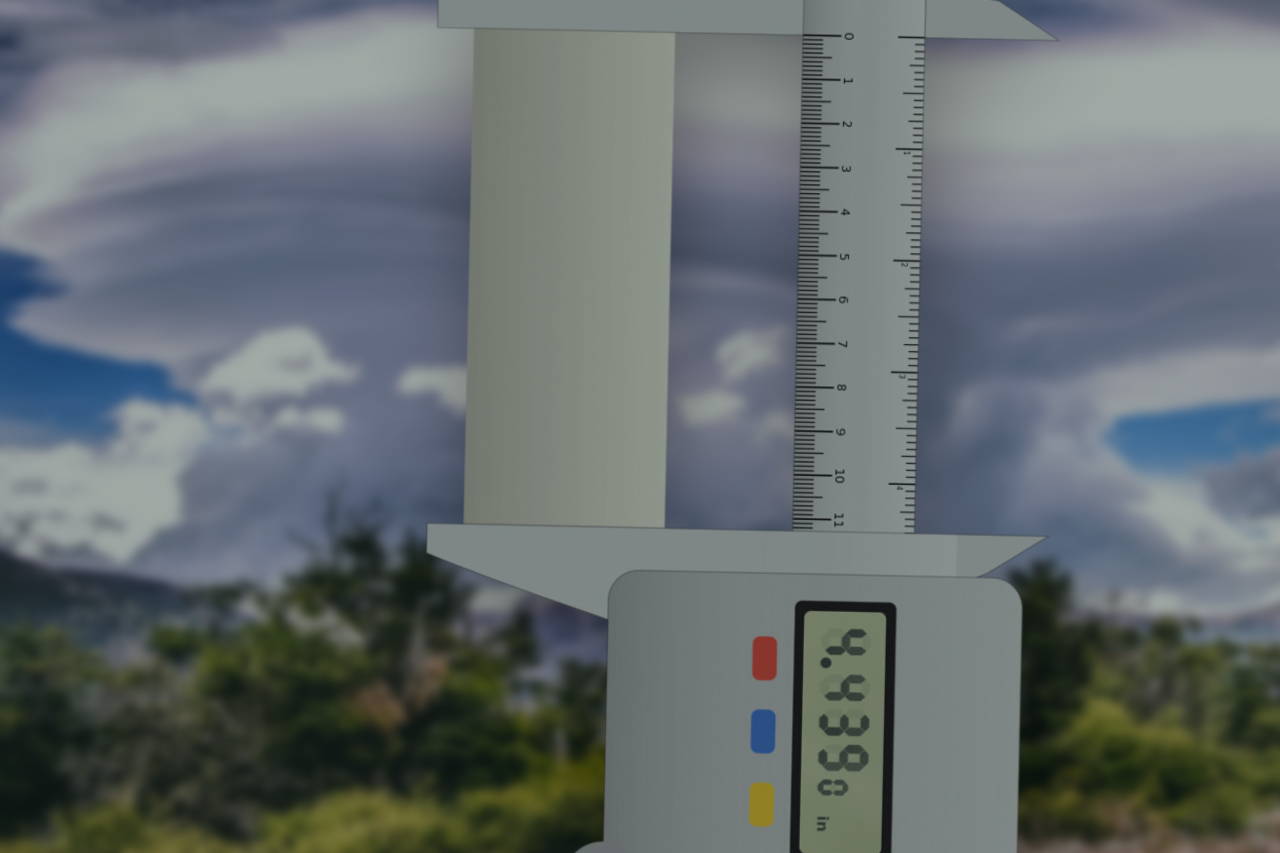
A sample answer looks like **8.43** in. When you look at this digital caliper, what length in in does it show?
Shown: **4.4390** in
